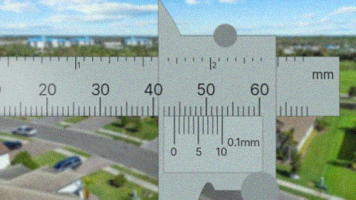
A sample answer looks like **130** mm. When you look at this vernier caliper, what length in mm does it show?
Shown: **44.0** mm
